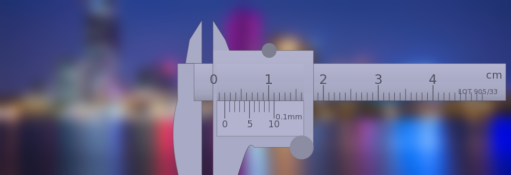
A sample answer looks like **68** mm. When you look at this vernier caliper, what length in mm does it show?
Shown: **2.0** mm
